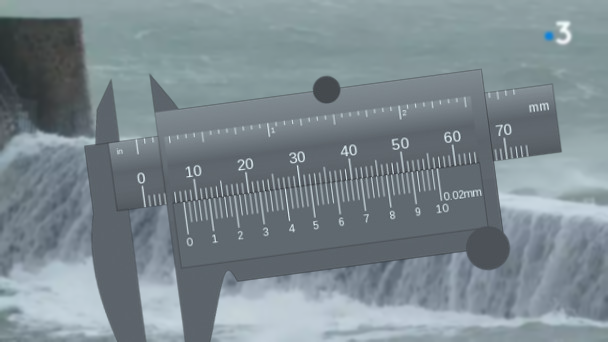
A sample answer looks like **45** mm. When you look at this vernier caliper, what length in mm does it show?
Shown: **7.5** mm
